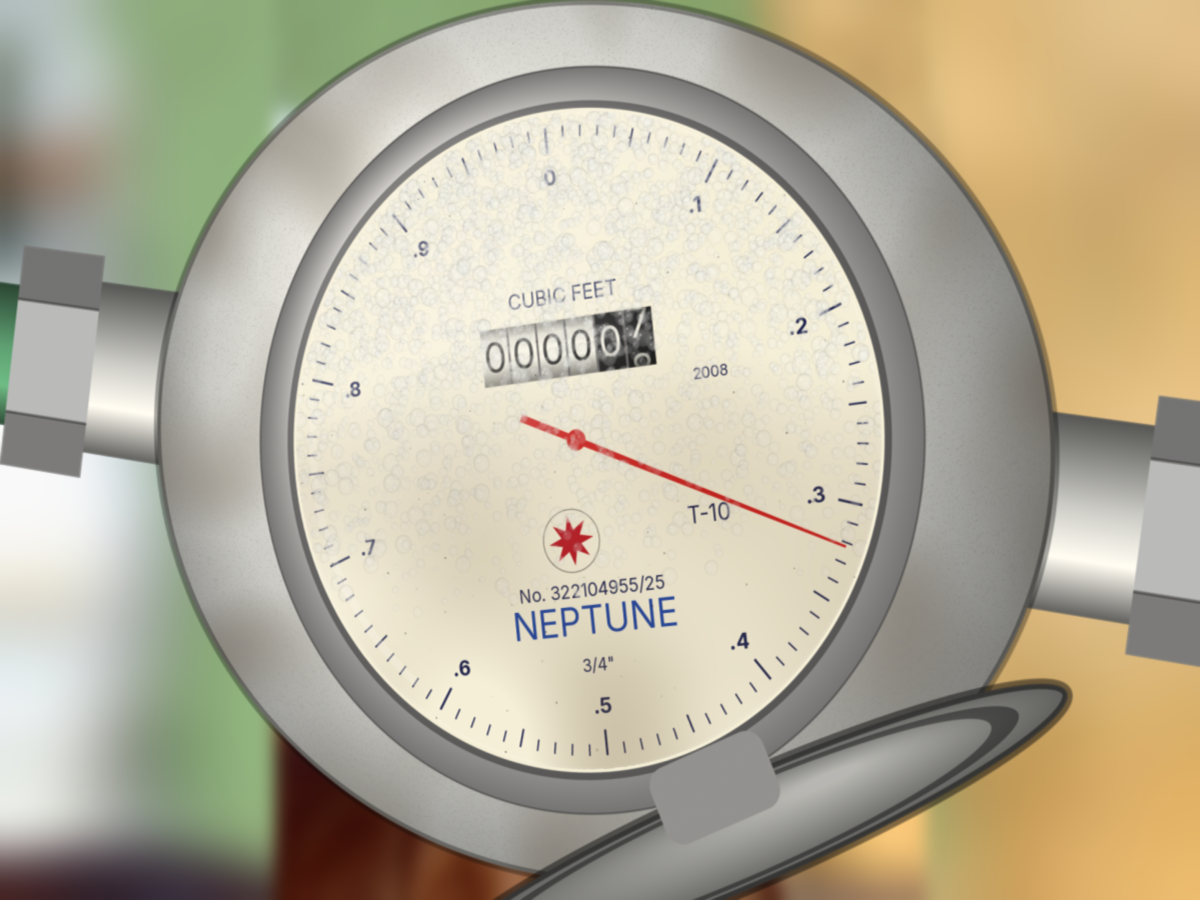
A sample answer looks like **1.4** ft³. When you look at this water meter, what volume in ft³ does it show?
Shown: **7.32** ft³
